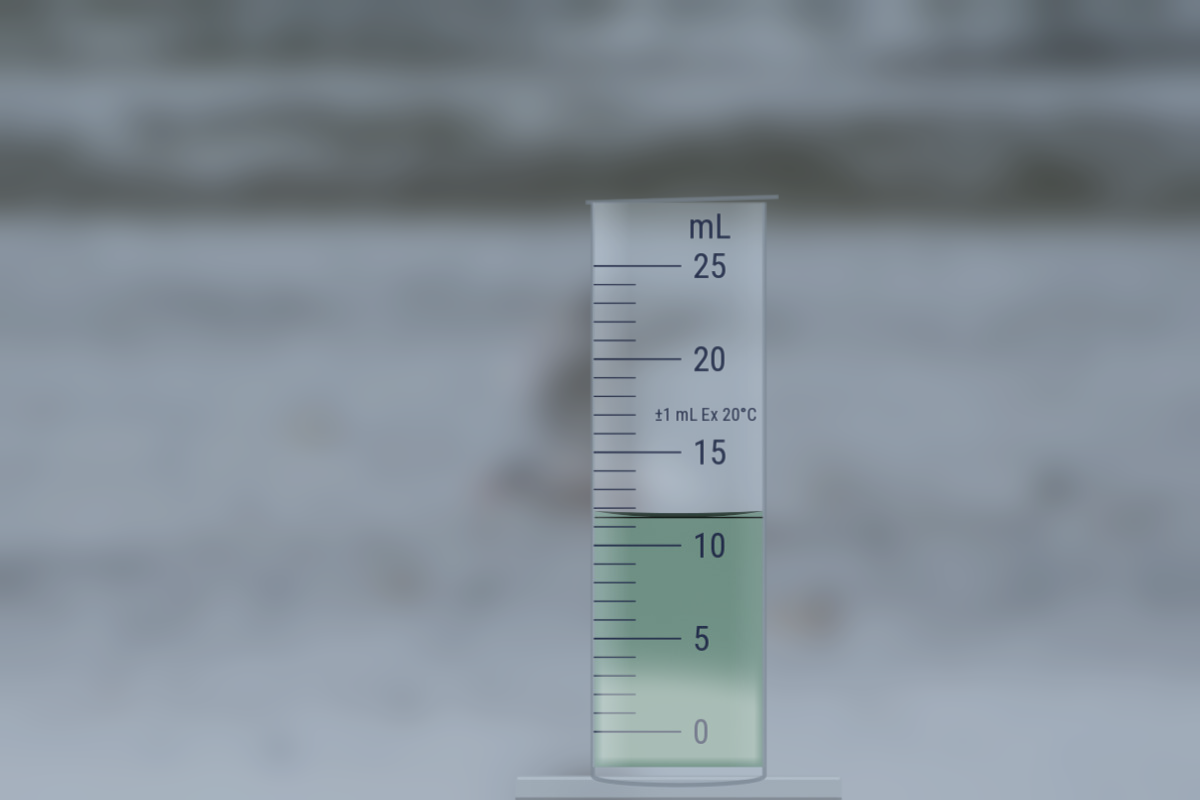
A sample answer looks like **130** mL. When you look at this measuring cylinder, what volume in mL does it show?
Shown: **11.5** mL
